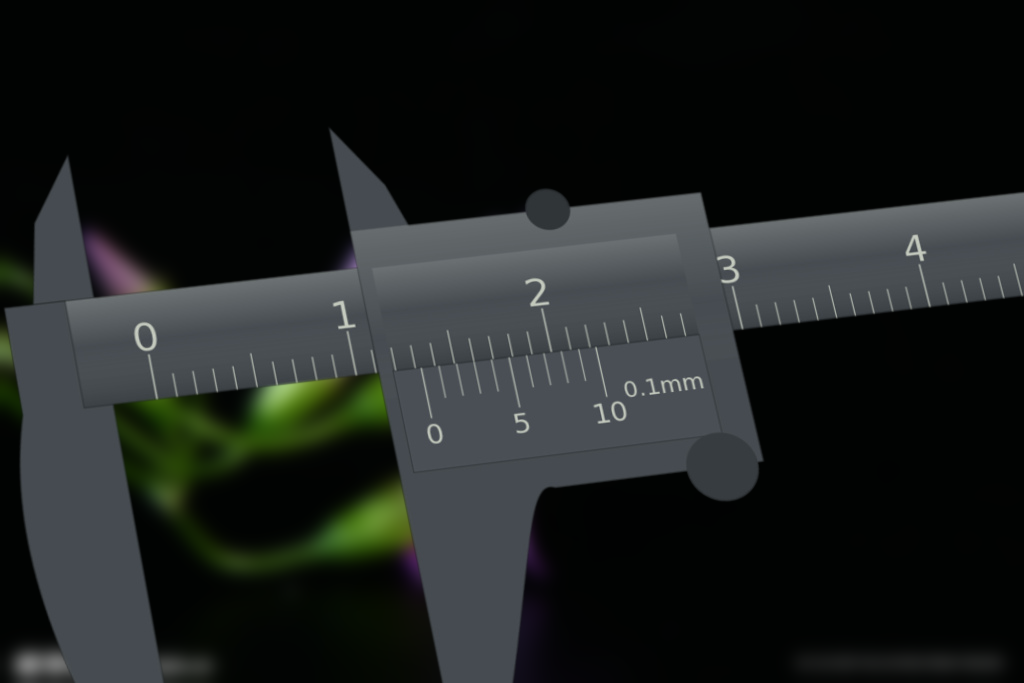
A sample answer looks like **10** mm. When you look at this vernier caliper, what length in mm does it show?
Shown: **13.3** mm
